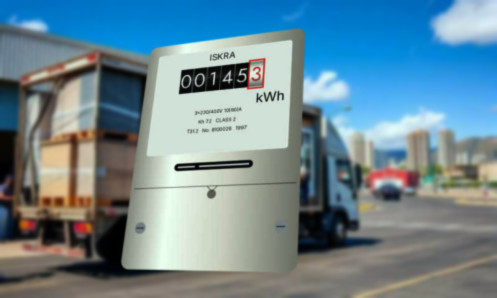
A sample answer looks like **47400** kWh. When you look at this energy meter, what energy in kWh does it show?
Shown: **145.3** kWh
